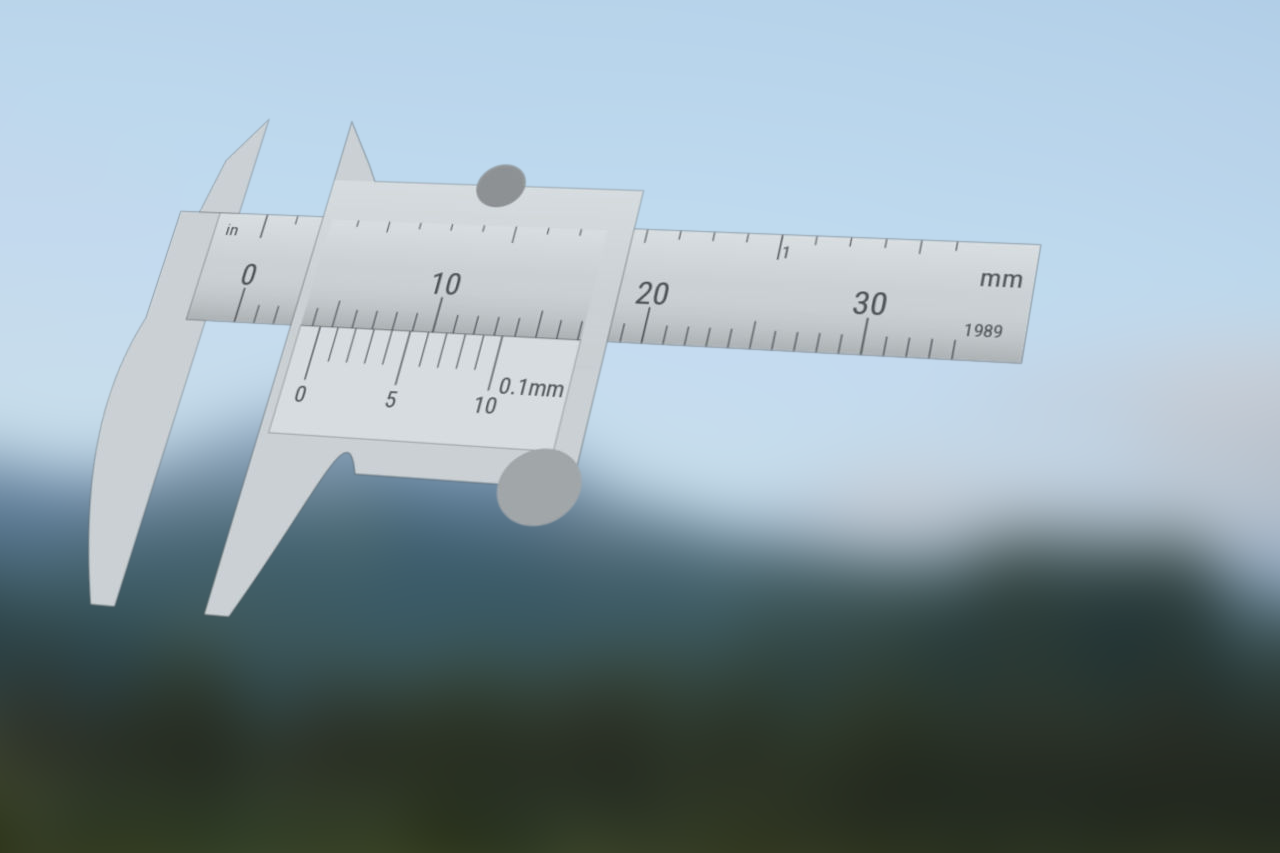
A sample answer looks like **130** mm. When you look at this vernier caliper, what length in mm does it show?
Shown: **4.4** mm
